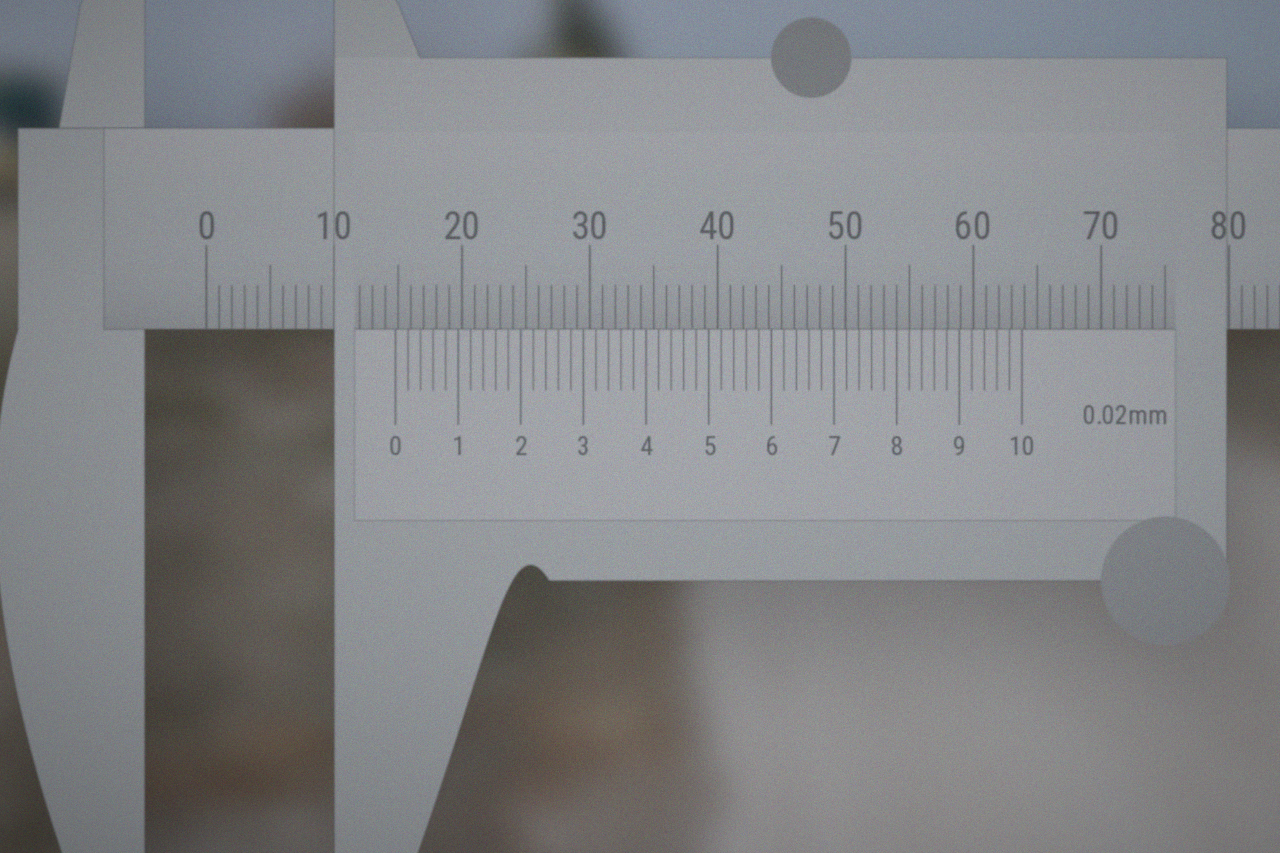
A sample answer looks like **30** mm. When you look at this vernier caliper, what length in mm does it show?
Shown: **14.8** mm
